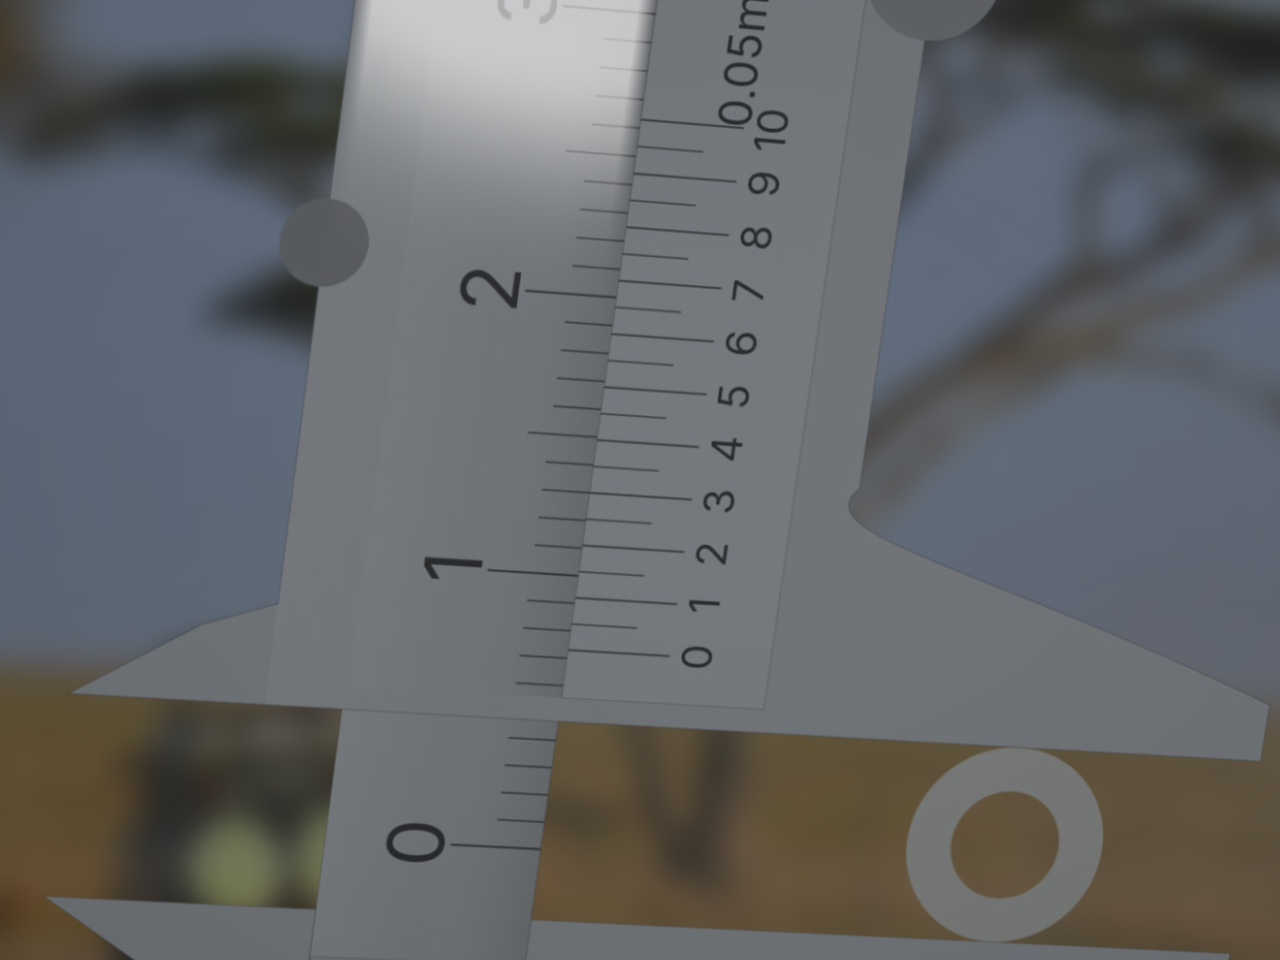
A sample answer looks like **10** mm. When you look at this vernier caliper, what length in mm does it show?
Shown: **7.30** mm
